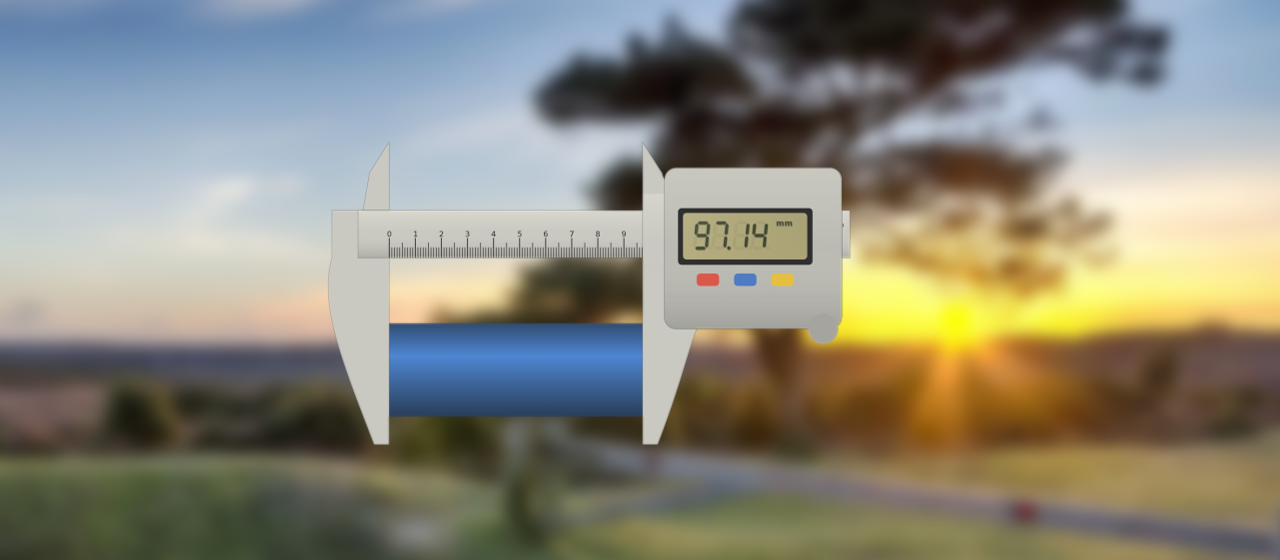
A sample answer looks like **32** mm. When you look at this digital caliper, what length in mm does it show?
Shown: **97.14** mm
